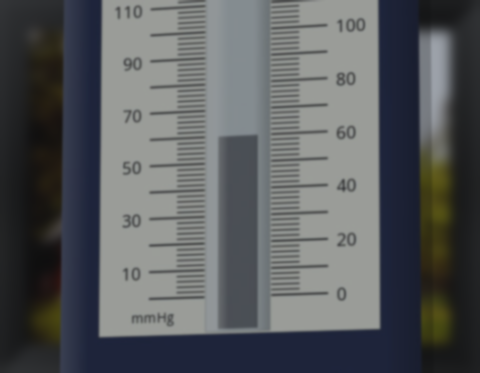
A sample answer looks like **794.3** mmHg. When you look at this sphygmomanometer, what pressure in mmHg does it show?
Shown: **60** mmHg
